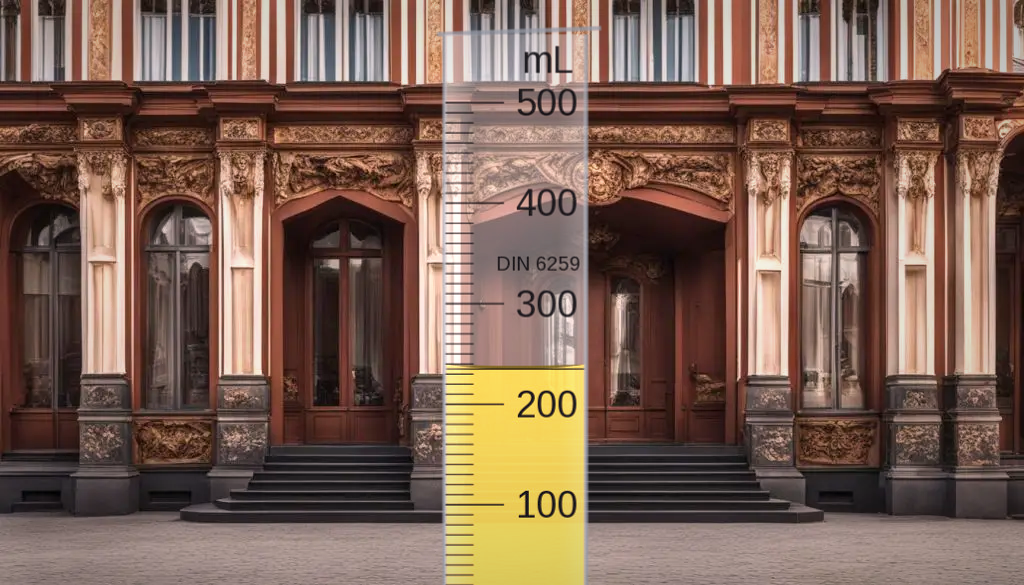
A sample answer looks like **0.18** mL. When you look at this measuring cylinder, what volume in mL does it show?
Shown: **235** mL
